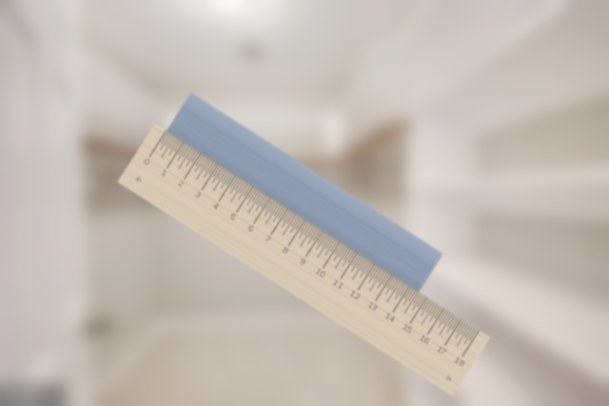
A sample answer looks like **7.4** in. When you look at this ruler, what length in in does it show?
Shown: **14.5** in
